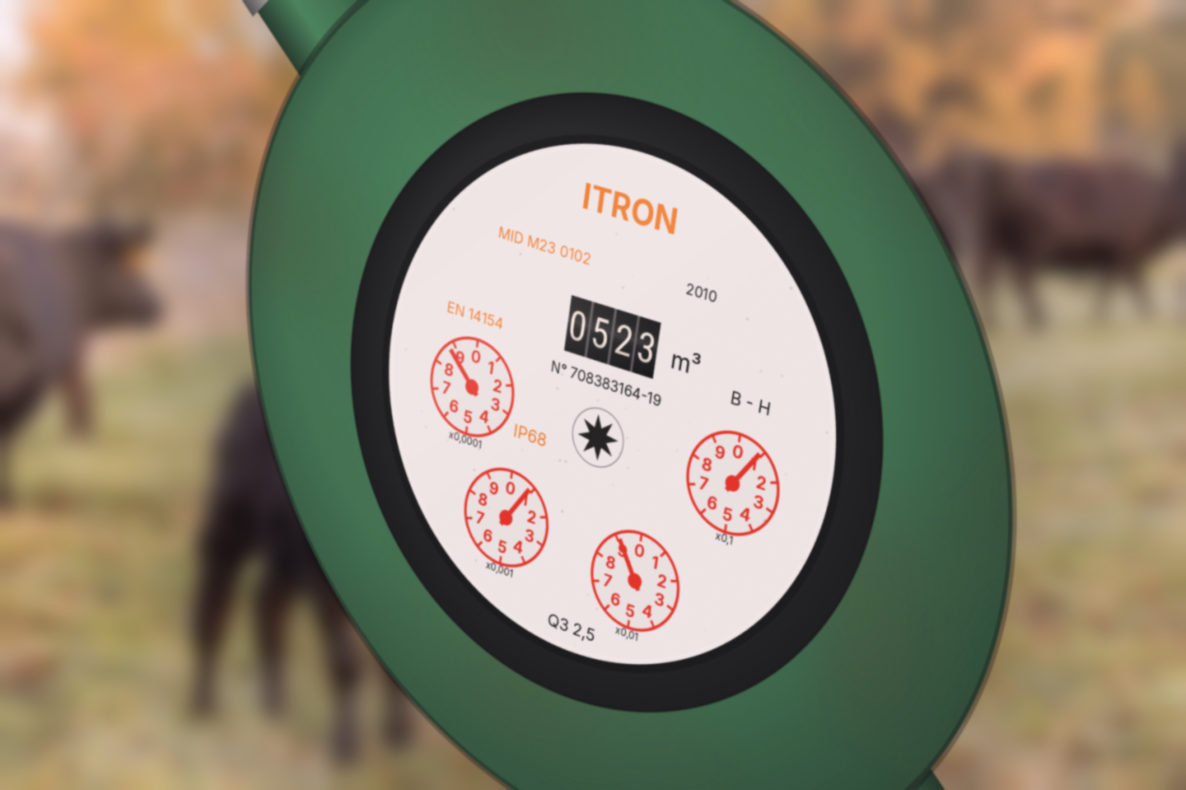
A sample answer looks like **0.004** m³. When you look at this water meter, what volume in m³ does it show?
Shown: **523.0908** m³
